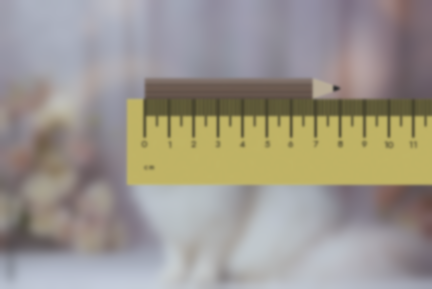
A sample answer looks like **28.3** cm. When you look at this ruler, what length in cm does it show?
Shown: **8** cm
